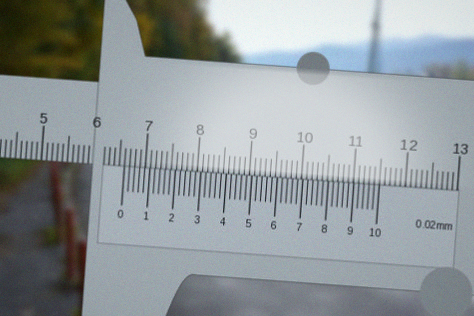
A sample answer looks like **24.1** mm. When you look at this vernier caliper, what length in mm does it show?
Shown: **66.0** mm
